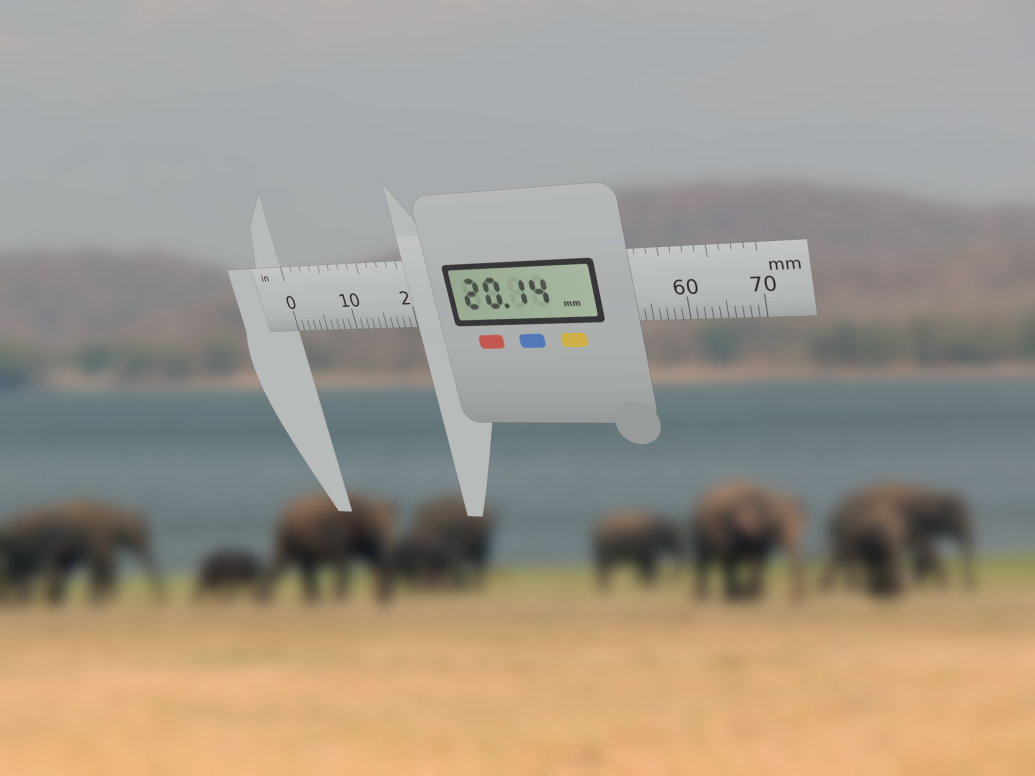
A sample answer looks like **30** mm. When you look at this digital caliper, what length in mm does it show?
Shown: **20.14** mm
